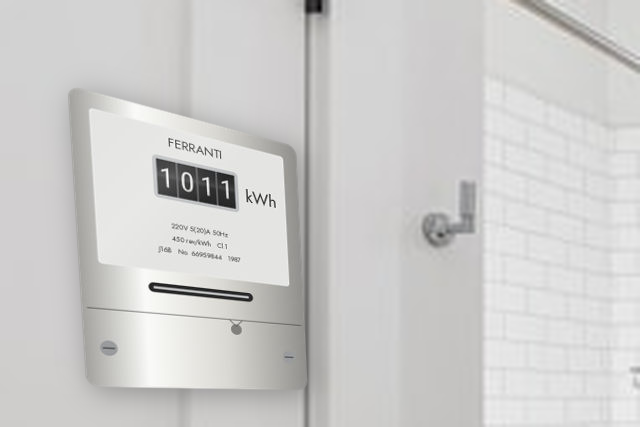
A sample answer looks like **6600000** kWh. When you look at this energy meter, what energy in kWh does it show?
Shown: **1011** kWh
